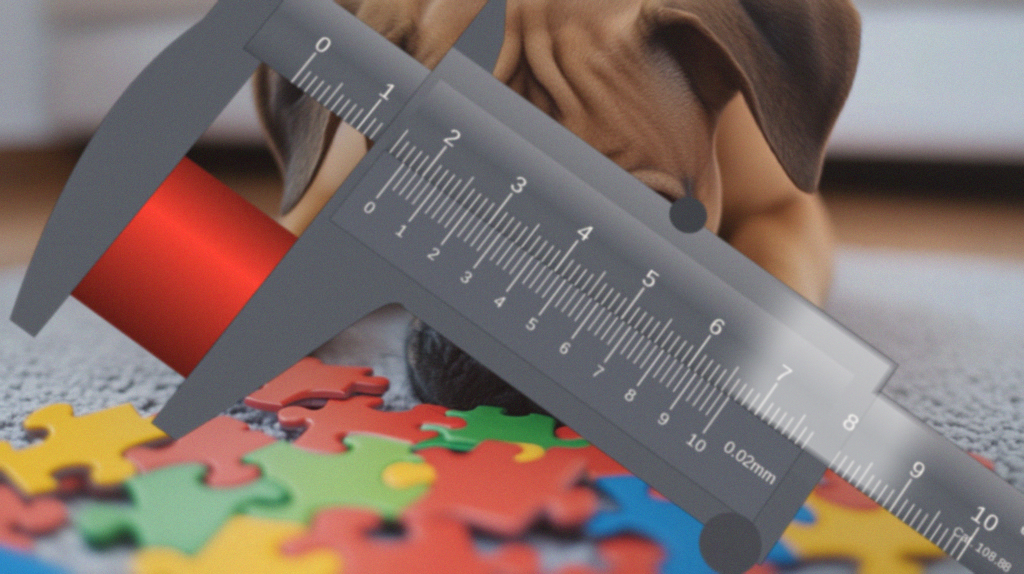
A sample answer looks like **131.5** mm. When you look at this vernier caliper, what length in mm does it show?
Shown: **17.2** mm
